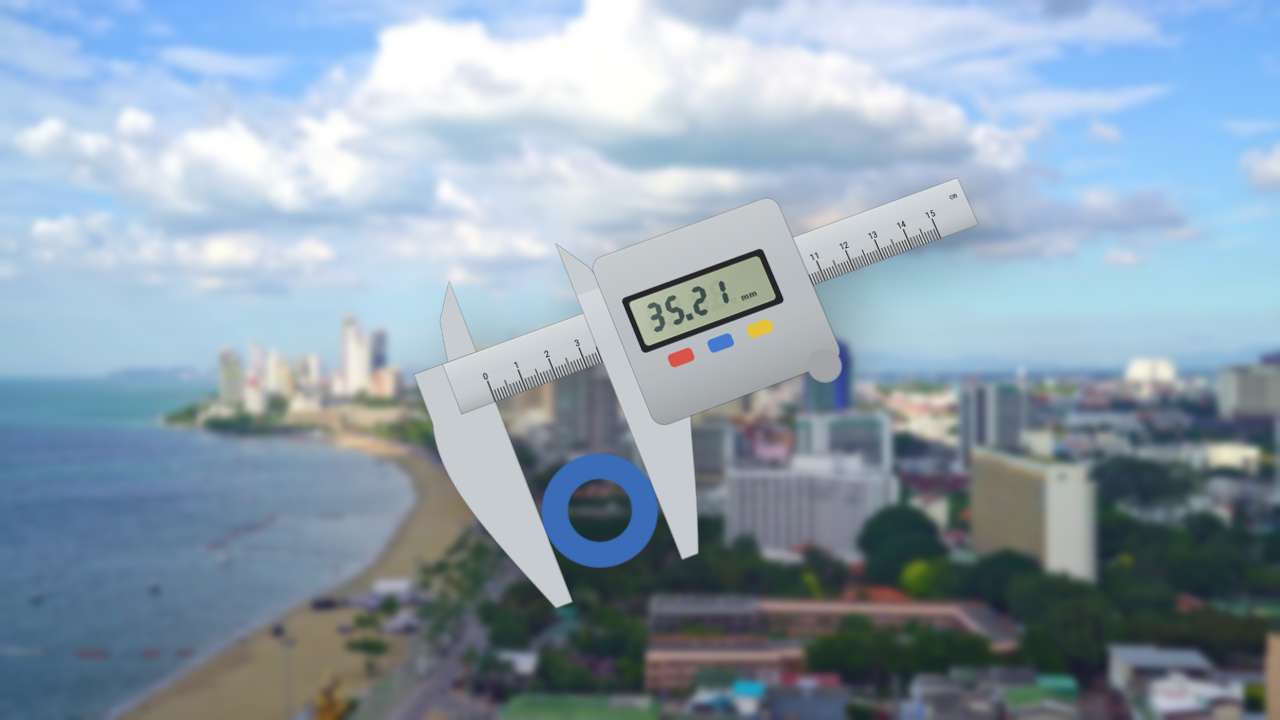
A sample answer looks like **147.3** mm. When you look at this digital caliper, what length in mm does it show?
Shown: **35.21** mm
